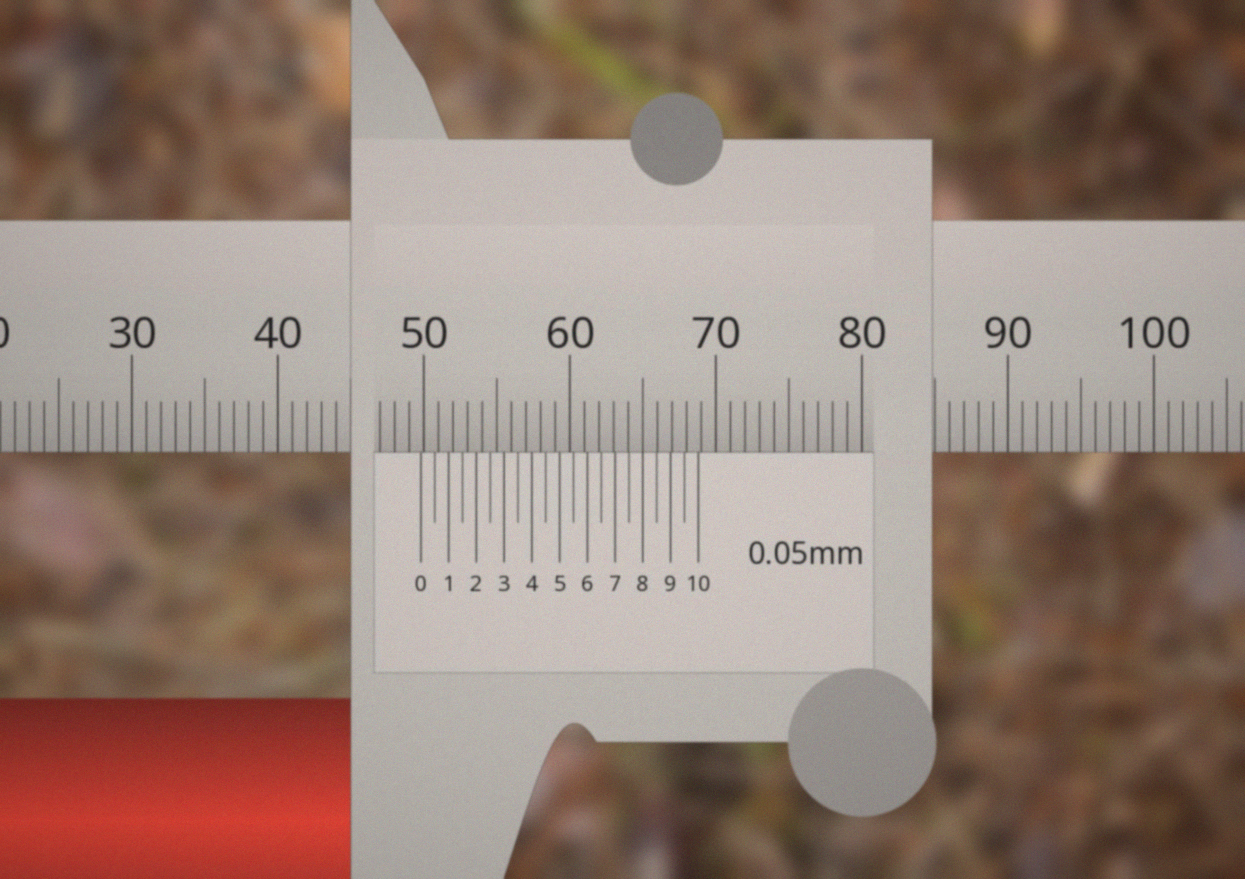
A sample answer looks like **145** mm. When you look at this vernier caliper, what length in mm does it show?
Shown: **49.8** mm
